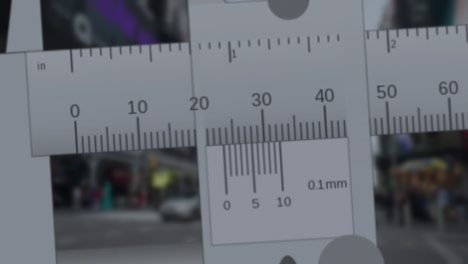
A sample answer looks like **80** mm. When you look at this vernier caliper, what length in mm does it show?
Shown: **23.5** mm
